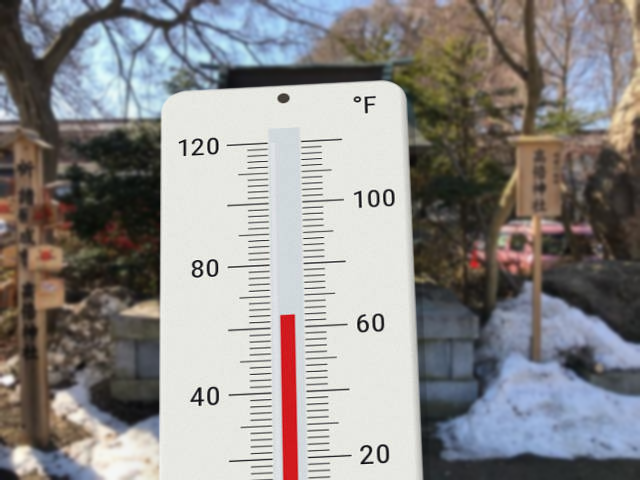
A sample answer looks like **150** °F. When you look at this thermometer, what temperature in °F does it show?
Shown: **64** °F
